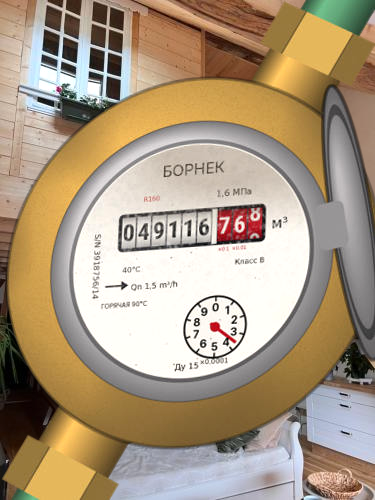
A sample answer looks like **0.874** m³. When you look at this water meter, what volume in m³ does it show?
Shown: **49116.7683** m³
